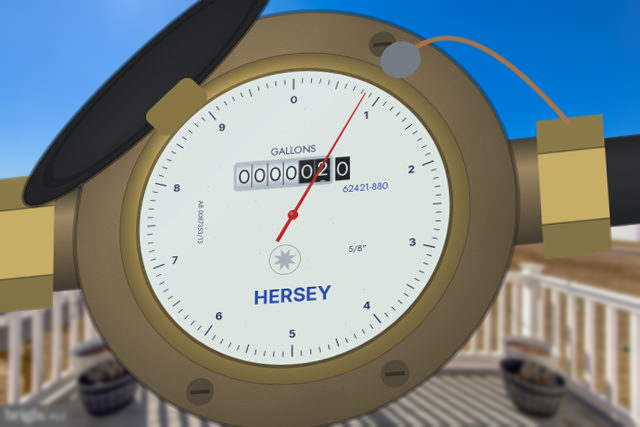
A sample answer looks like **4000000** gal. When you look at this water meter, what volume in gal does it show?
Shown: **20.8** gal
